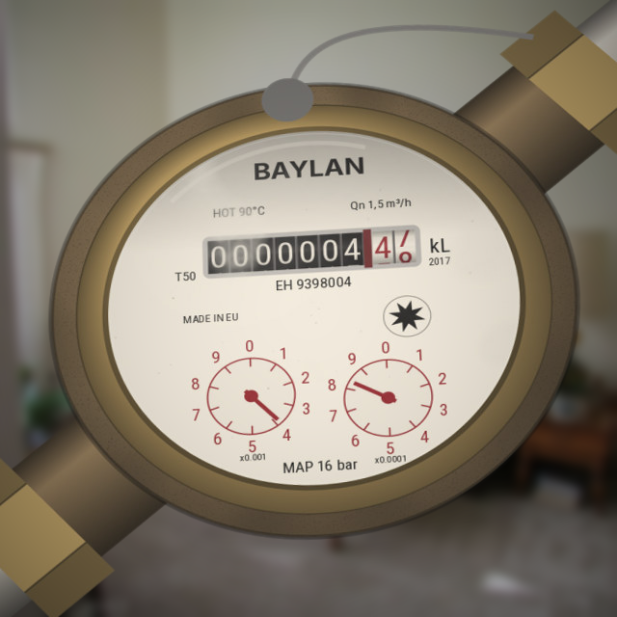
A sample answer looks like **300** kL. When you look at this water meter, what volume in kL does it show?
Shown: **4.4738** kL
